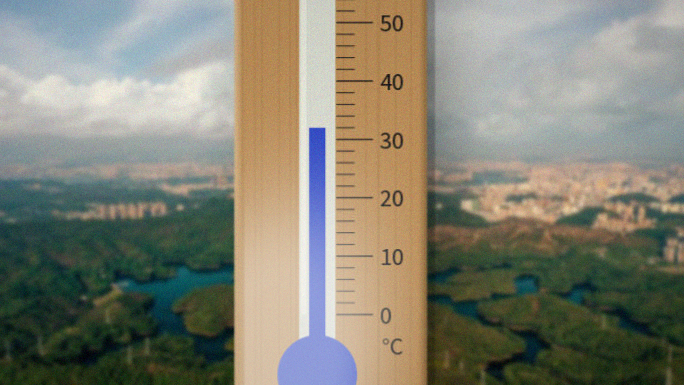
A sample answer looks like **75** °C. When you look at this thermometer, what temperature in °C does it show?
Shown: **32** °C
